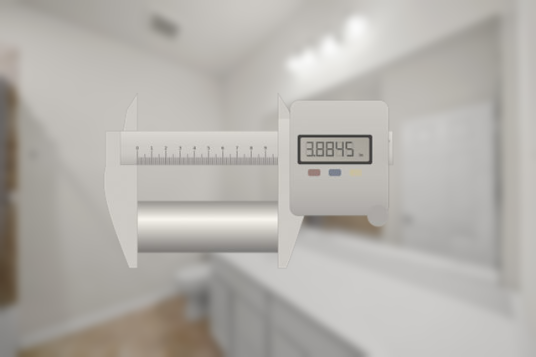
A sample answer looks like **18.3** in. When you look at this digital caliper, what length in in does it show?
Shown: **3.8845** in
